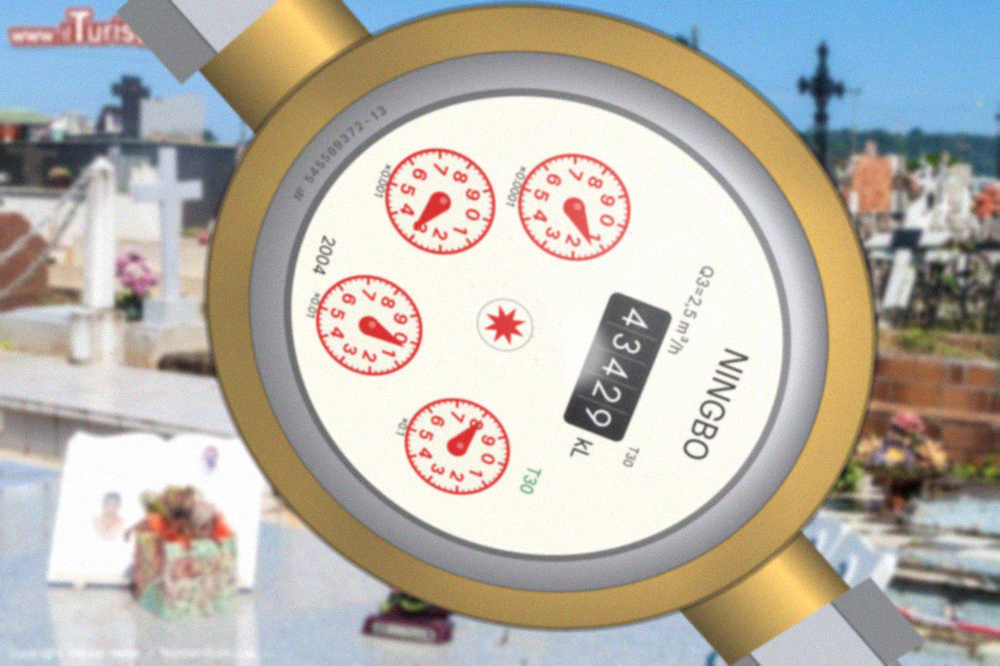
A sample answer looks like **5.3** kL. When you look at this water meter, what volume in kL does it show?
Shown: **43429.8031** kL
